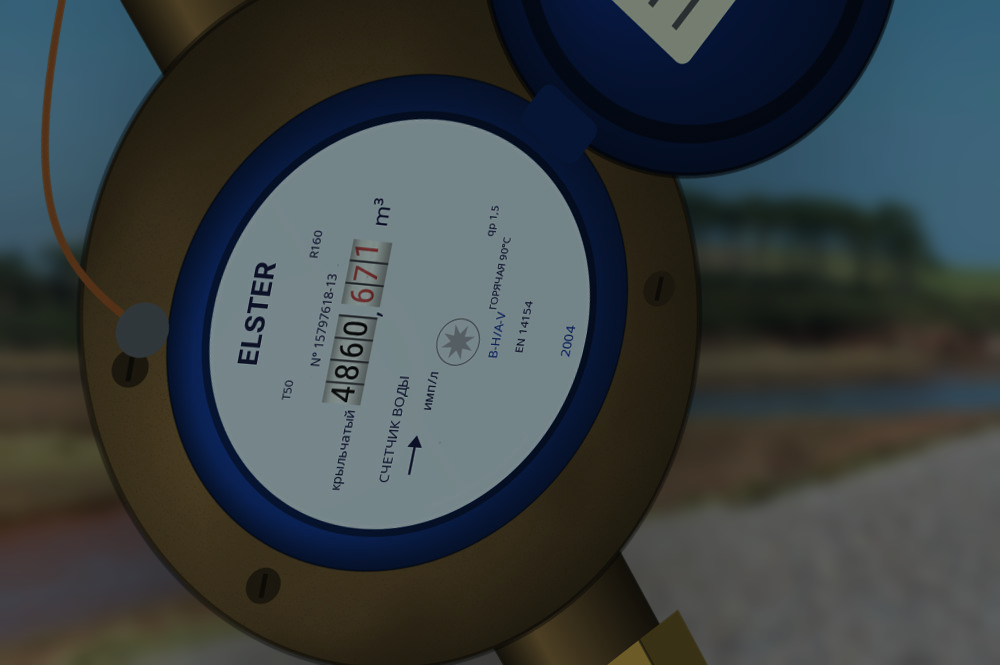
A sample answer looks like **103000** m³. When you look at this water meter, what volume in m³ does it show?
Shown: **4860.671** m³
